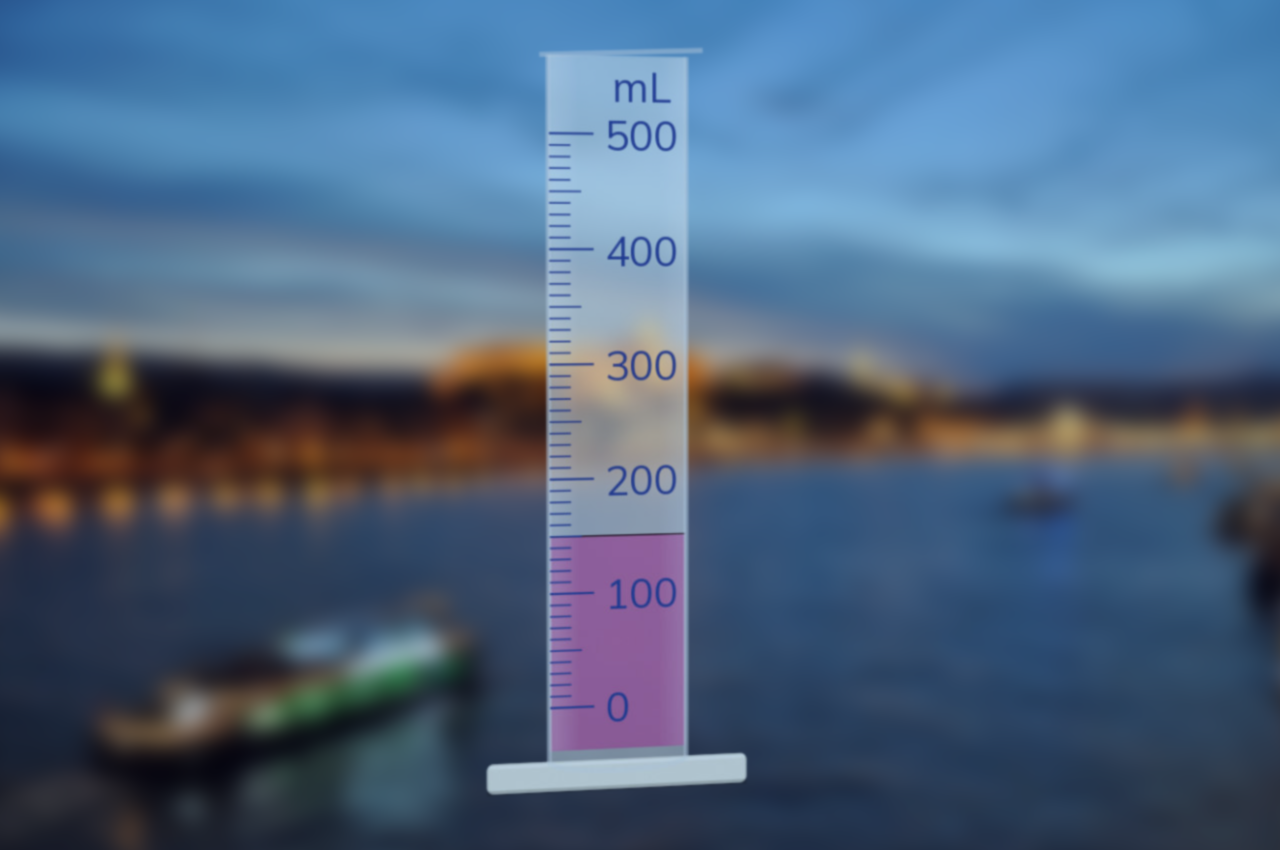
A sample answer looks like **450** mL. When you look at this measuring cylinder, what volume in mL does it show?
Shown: **150** mL
